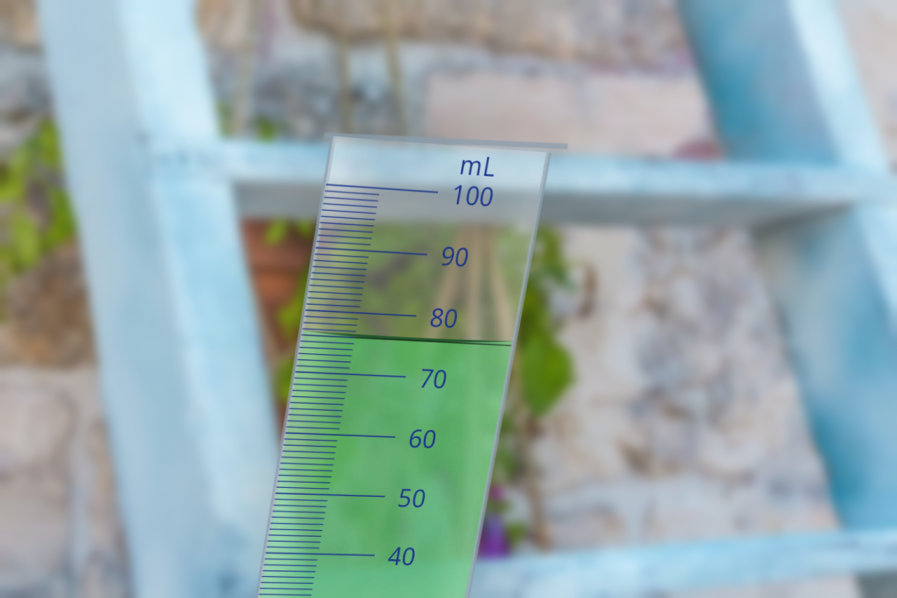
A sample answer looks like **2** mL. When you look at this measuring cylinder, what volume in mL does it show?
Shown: **76** mL
